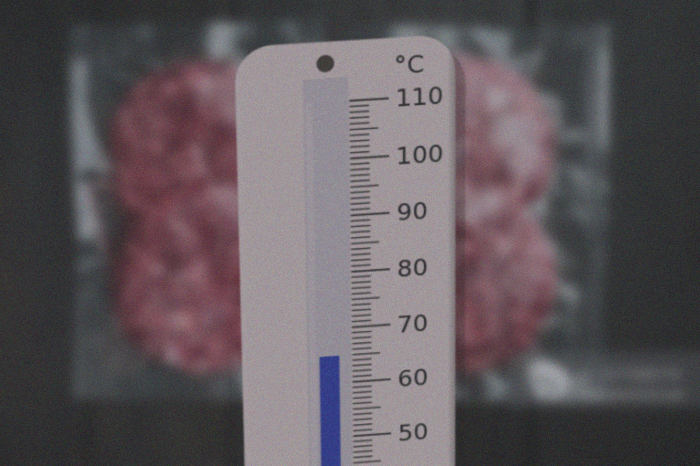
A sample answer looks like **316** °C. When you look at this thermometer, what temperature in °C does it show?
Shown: **65** °C
